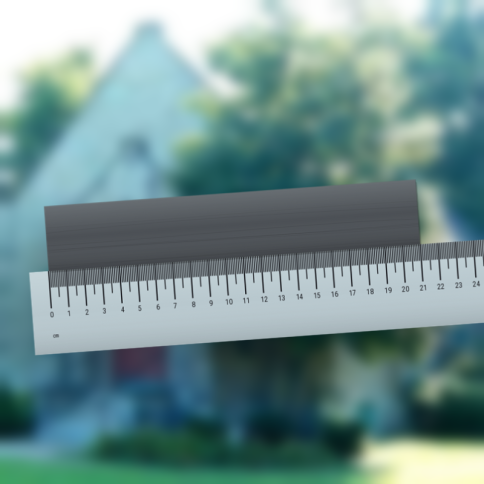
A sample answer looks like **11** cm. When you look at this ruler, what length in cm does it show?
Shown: **21** cm
